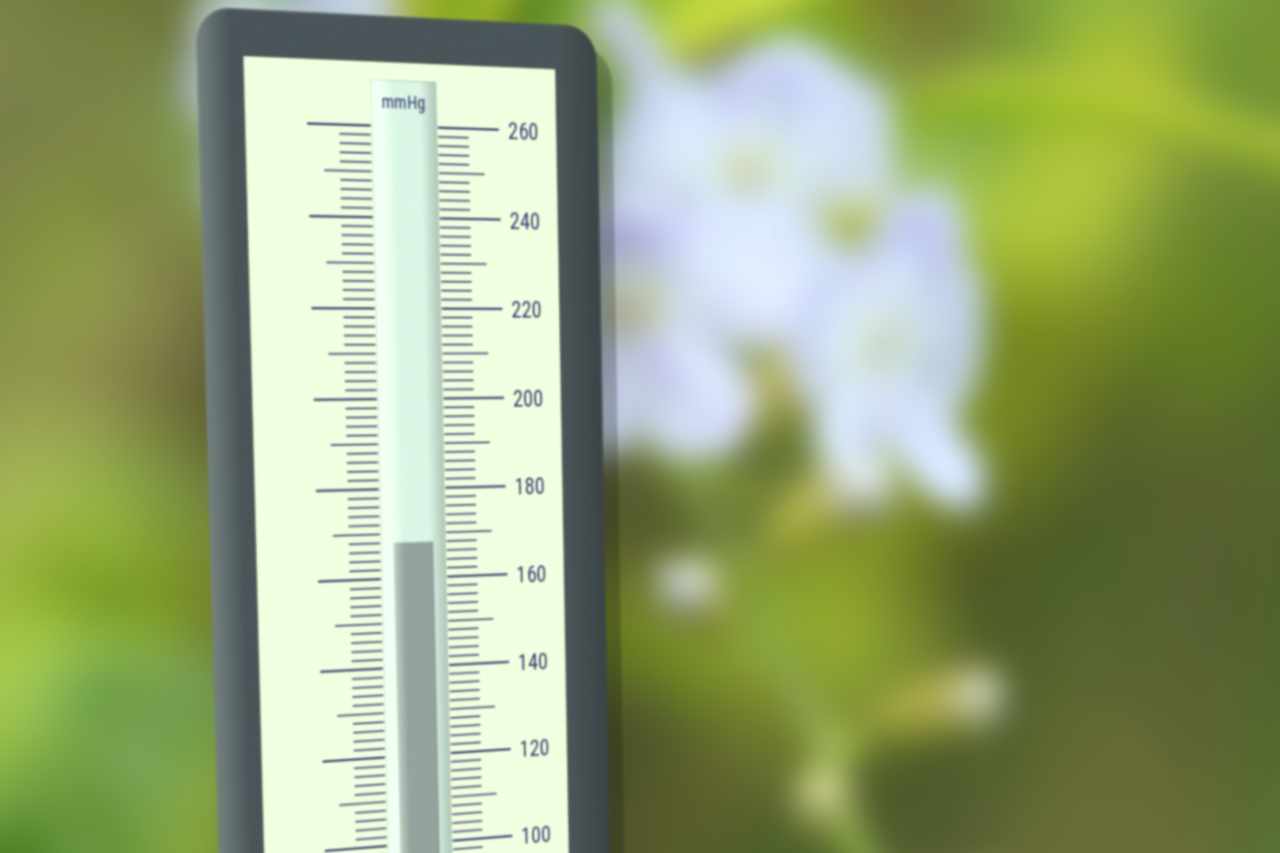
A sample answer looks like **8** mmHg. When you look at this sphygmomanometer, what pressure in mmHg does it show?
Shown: **168** mmHg
